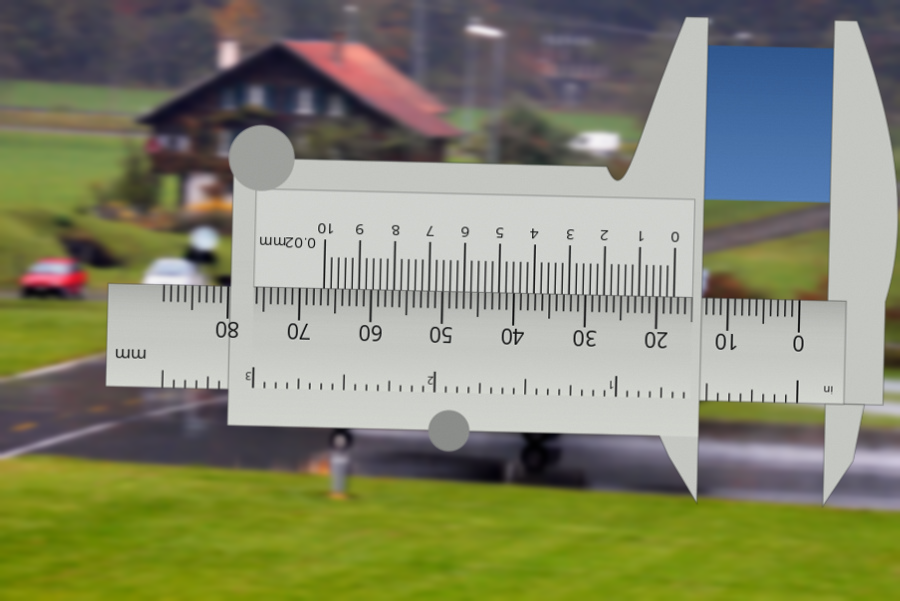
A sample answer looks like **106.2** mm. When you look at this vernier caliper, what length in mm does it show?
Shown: **17.6** mm
